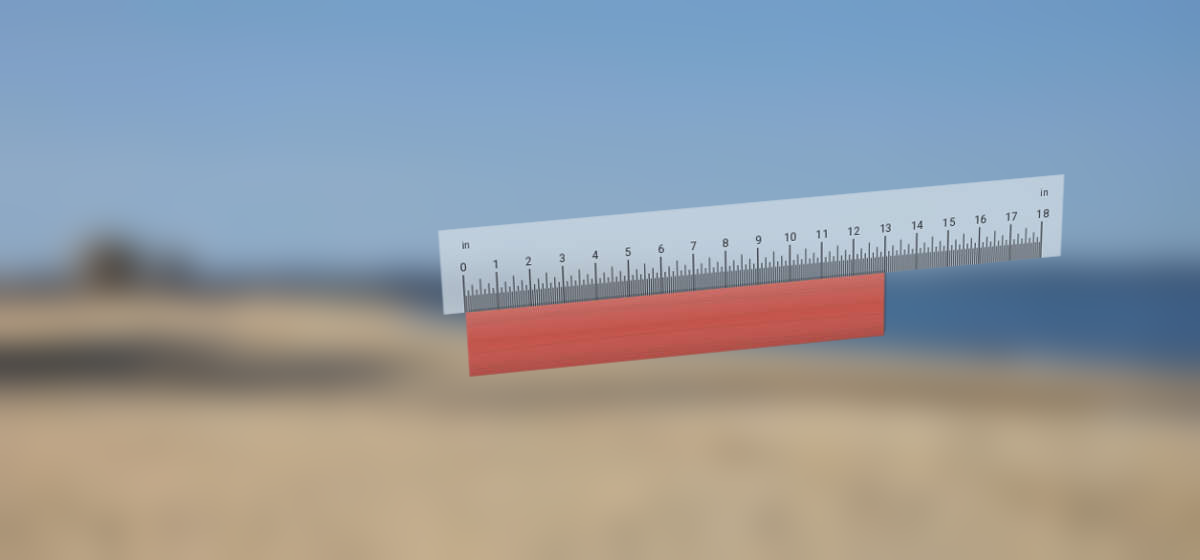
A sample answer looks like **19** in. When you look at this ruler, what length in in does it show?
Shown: **13** in
